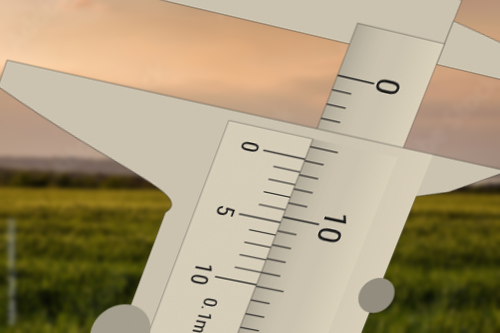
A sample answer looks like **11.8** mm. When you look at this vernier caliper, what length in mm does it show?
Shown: **5.9** mm
